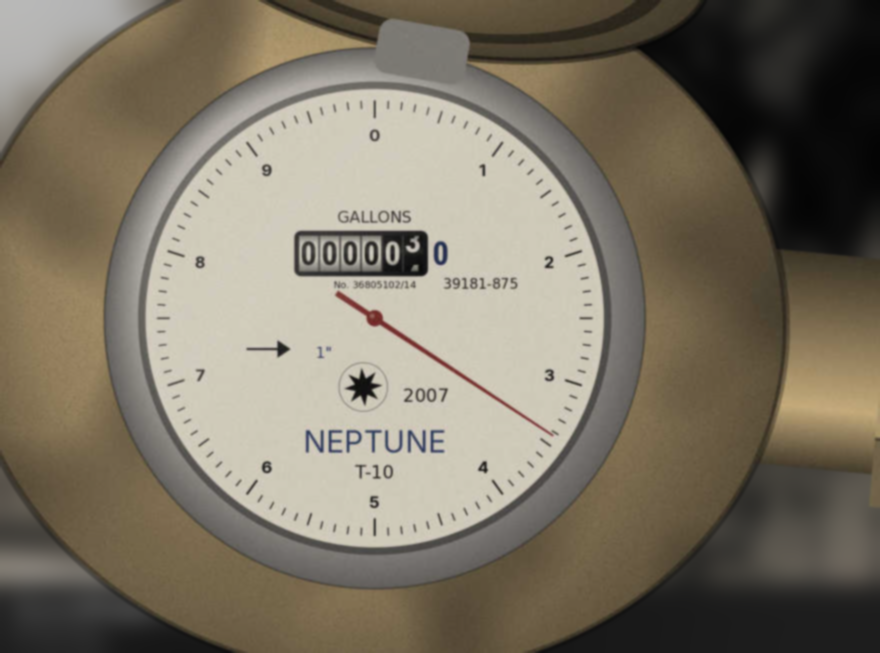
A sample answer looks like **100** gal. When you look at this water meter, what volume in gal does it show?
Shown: **33.4** gal
